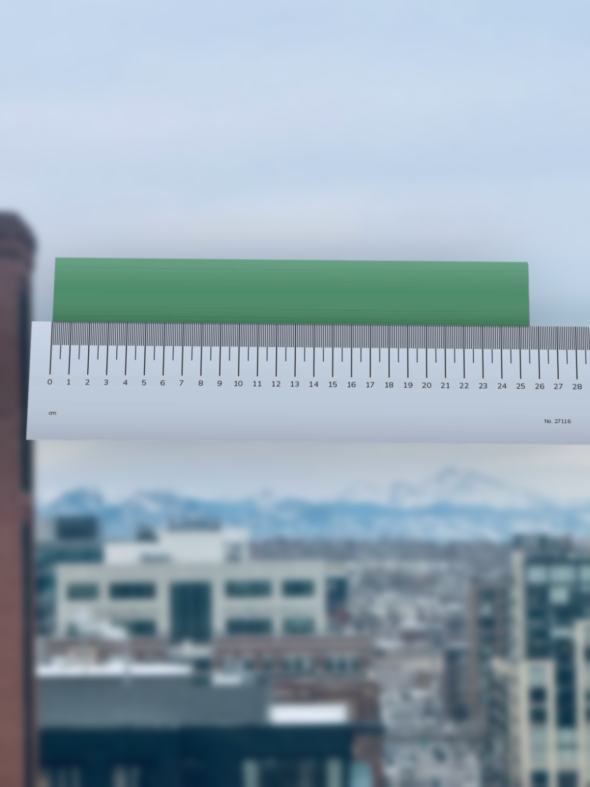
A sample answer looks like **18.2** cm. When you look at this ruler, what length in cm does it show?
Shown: **25.5** cm
